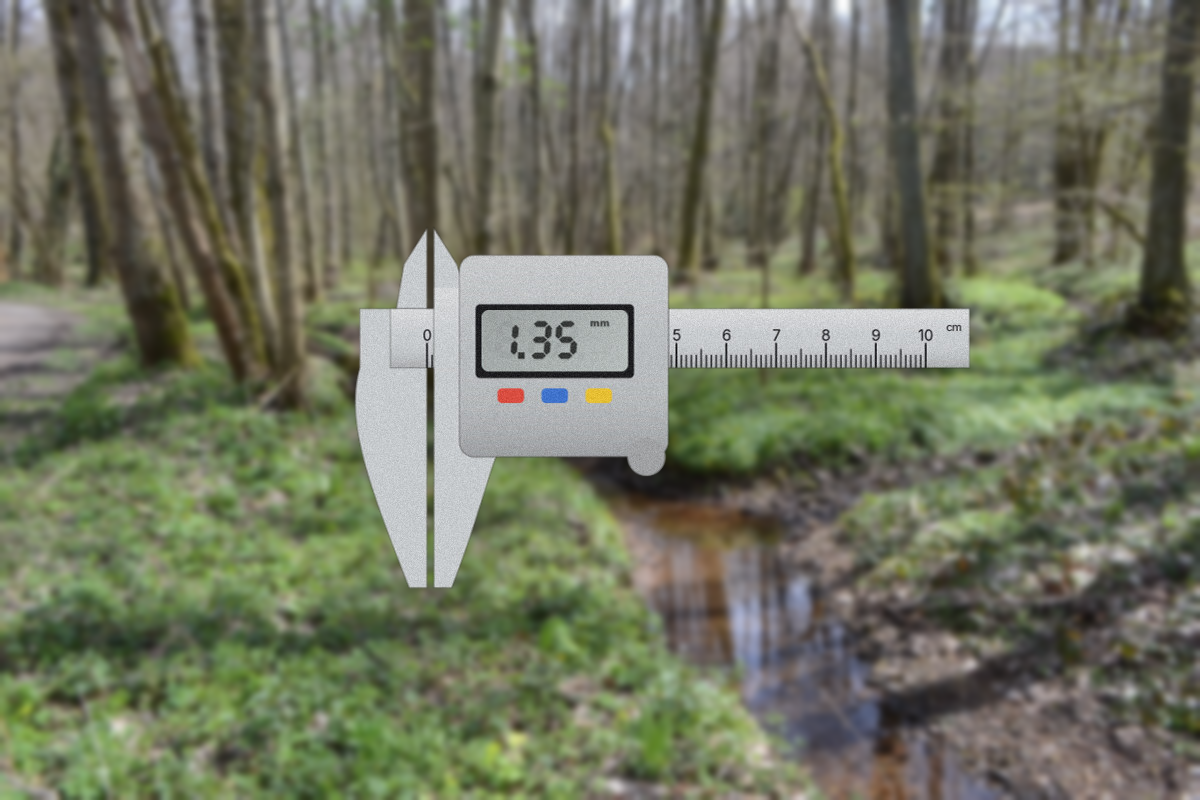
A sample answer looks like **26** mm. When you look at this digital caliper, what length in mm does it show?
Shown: **1.35** mm
